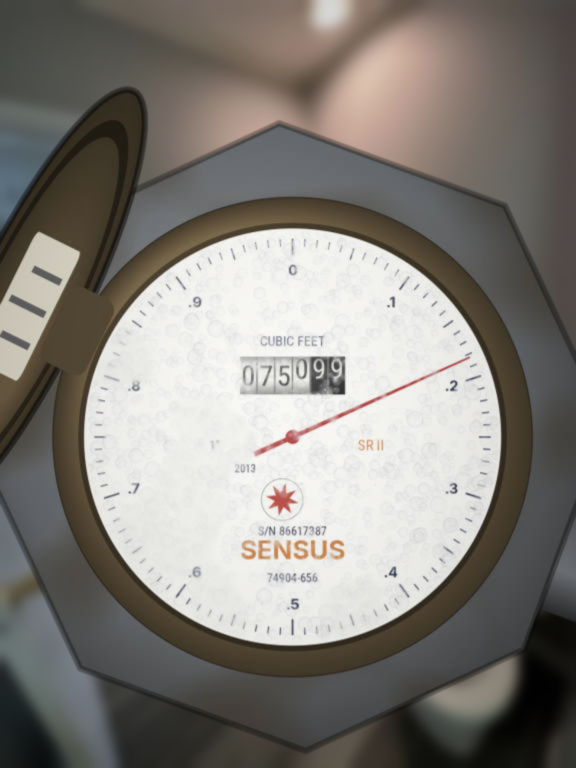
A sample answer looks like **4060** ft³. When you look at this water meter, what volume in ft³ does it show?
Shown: **75099.18** ft³
